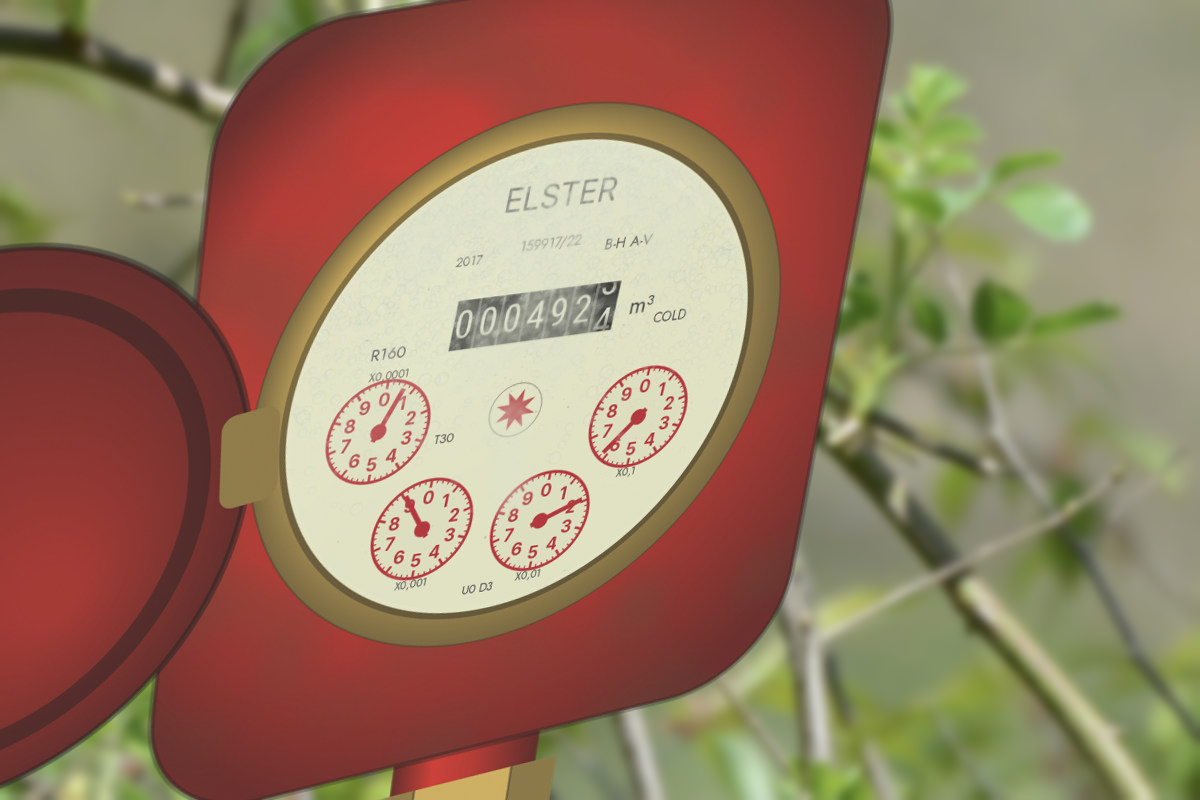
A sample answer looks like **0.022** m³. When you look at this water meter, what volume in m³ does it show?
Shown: **4923.6190** m³
